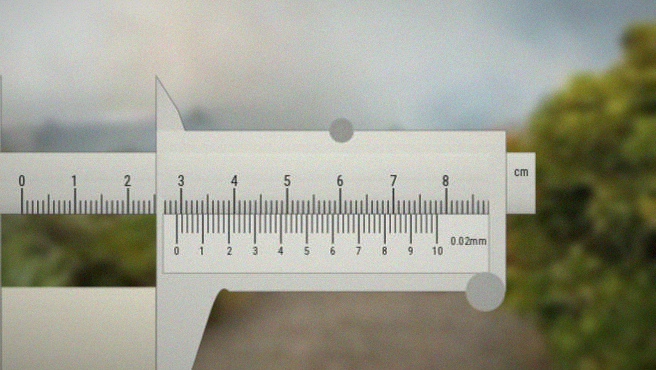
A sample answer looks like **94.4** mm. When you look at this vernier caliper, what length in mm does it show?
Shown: **29.2** mm
